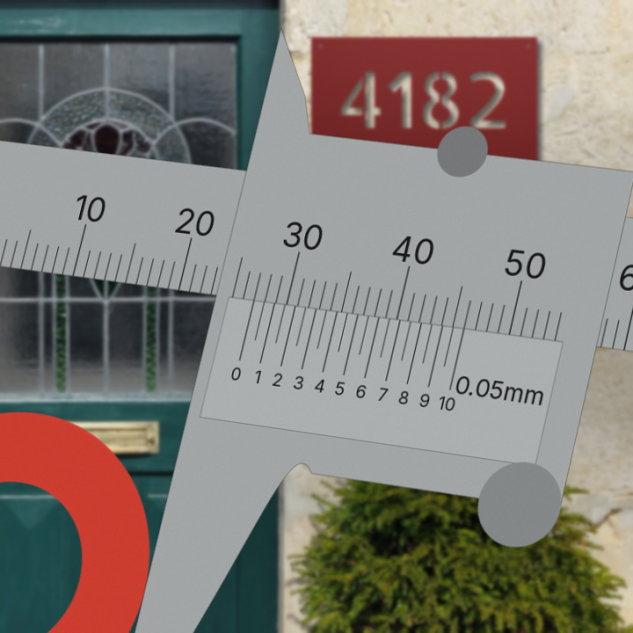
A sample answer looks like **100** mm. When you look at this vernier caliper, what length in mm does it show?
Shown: **27.0** mm
